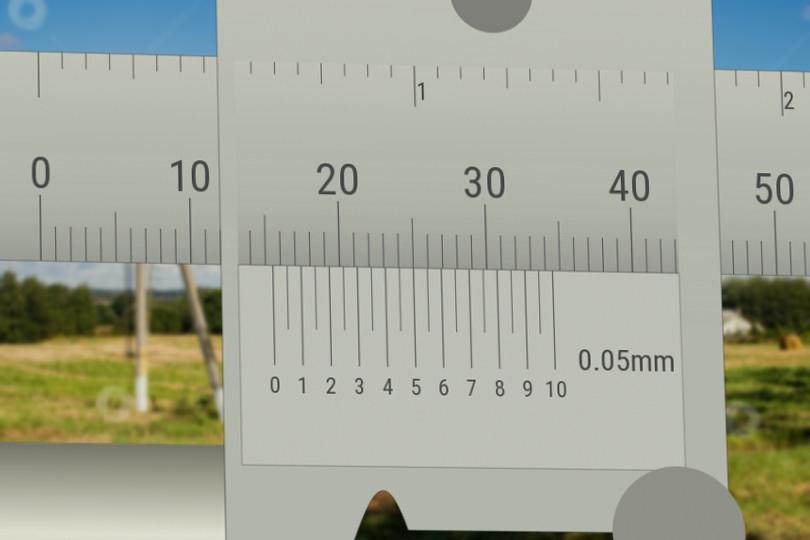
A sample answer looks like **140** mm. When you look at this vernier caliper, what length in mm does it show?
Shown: **15.5** mm
